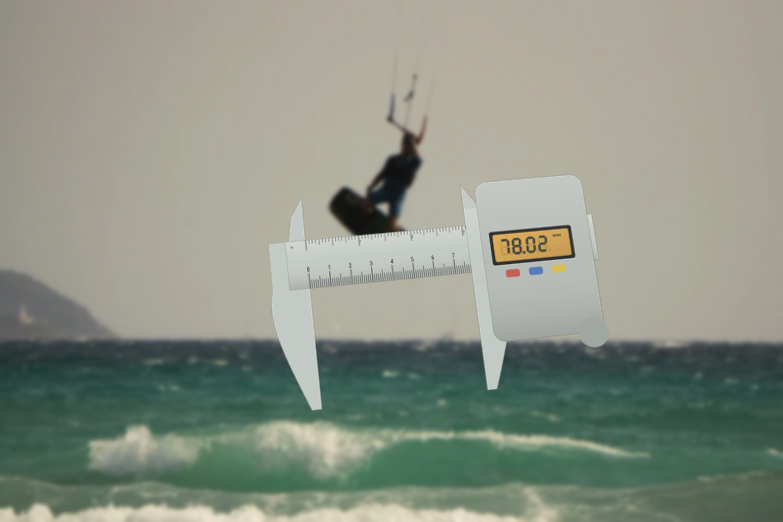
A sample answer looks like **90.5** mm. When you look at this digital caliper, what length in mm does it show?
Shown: **78.02** mm
